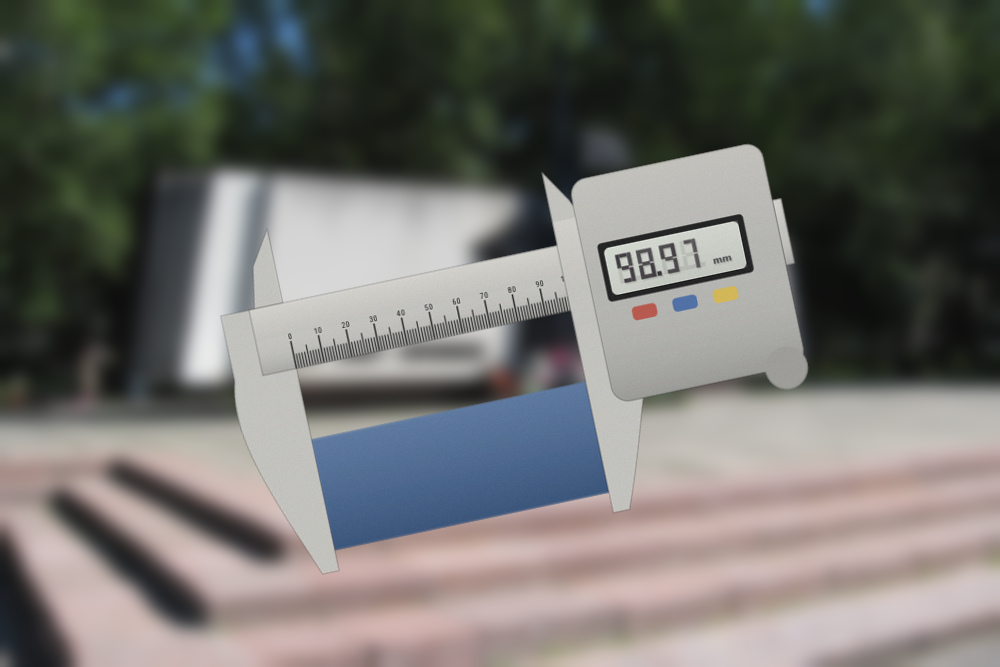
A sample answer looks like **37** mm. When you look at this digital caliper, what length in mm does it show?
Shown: **98.97** mm
